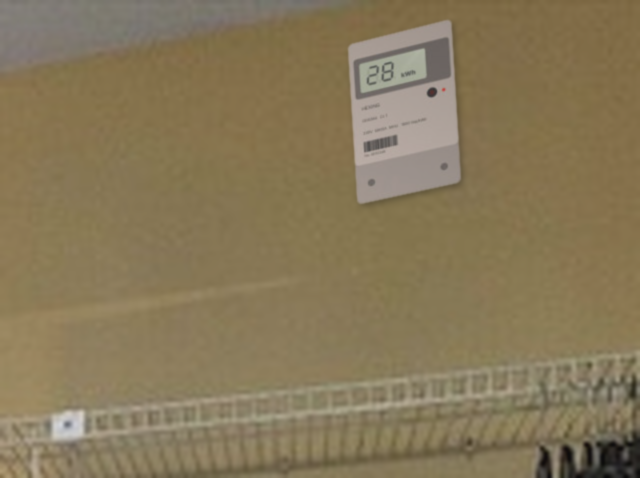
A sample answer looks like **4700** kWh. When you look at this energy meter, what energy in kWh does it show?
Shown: **28** kWh
